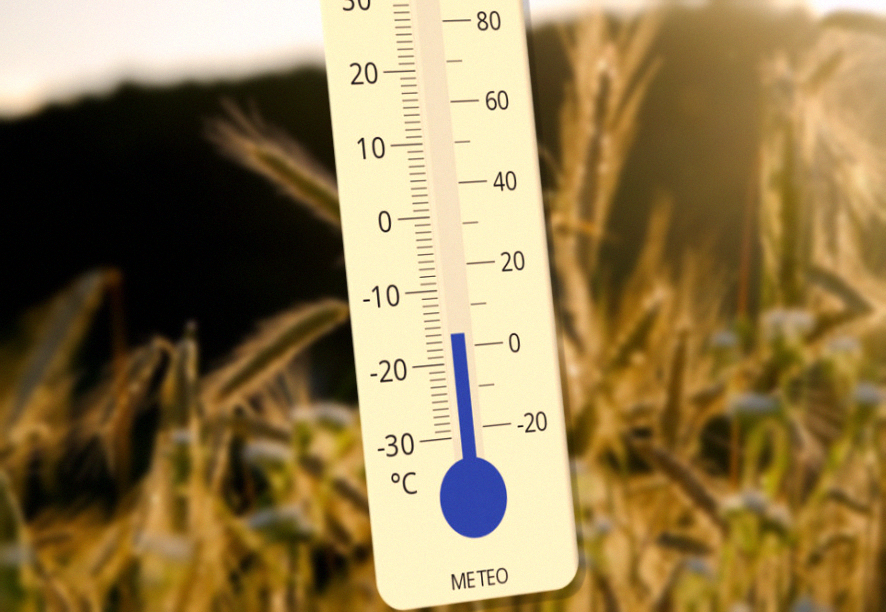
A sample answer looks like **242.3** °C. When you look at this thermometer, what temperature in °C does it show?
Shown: **-16** °C
